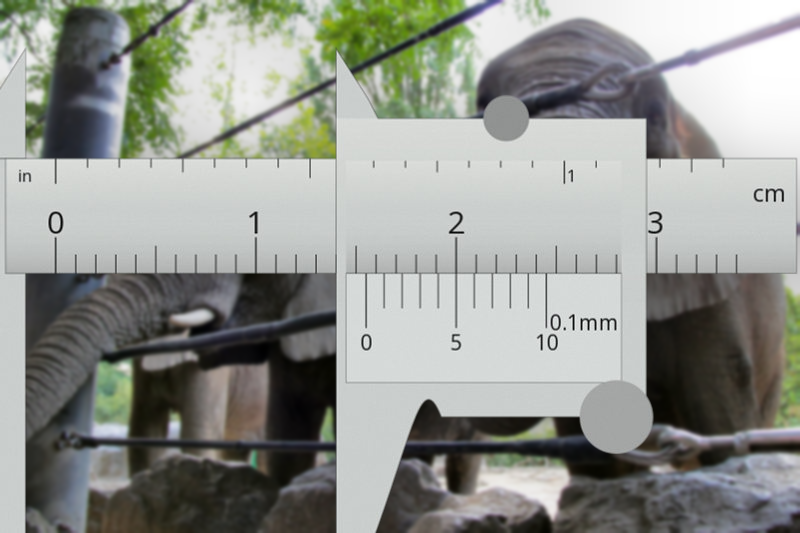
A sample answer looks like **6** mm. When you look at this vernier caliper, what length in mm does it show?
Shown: **15.5** mm
